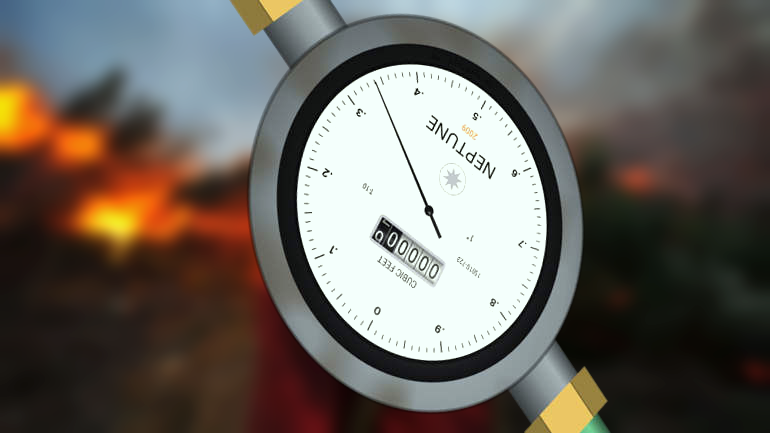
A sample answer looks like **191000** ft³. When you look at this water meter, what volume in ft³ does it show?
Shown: **6.34** ft³
